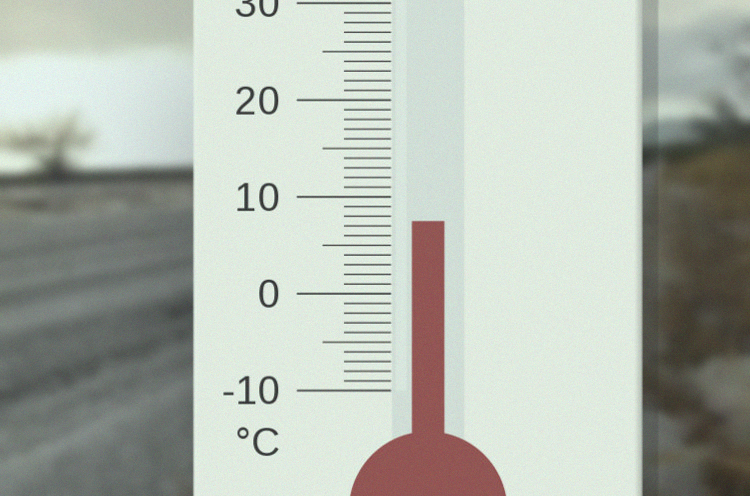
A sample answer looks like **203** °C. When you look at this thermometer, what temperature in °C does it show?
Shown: **7.5** °C
